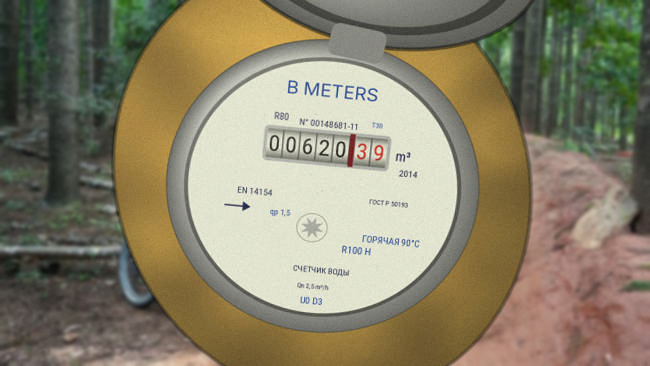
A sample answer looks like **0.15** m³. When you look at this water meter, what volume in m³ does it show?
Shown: **620.39** m³
